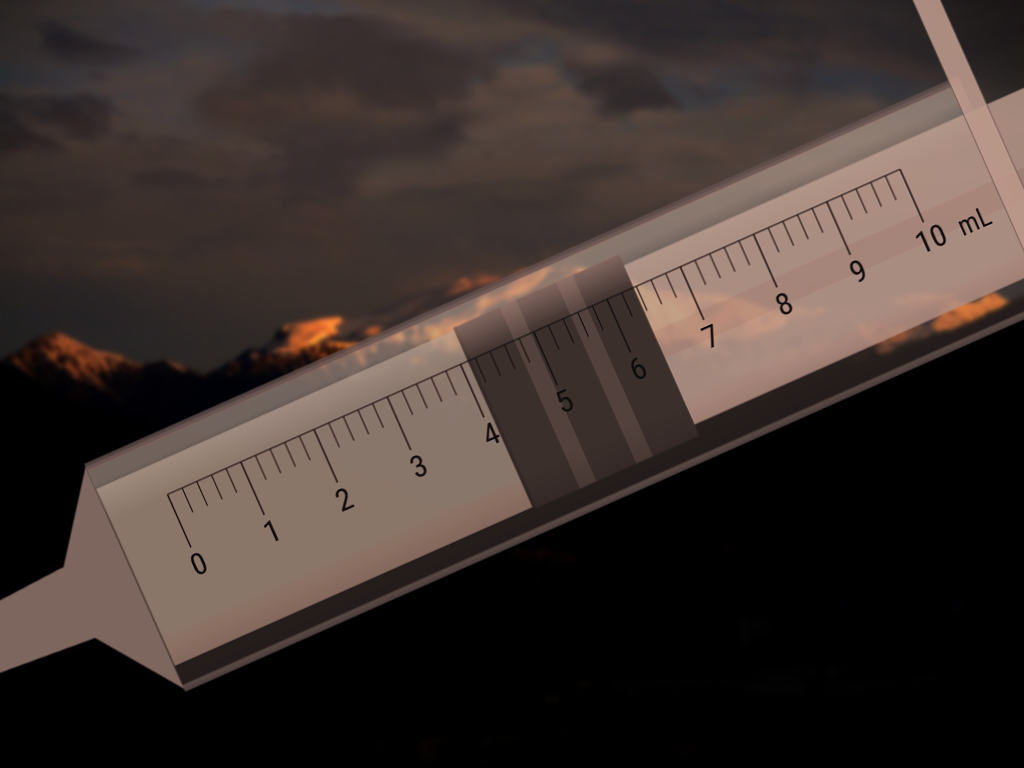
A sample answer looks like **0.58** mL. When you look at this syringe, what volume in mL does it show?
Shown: **4.1** mL
